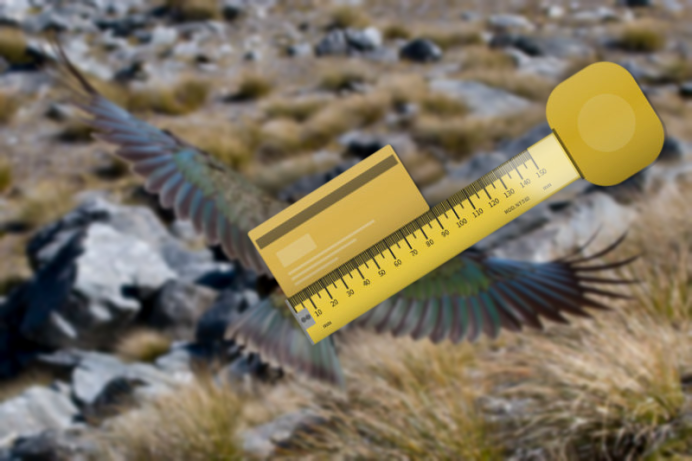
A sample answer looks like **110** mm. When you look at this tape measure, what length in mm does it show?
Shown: **90** mm
